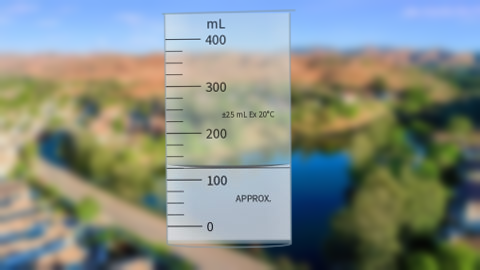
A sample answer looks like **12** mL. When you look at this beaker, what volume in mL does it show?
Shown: **125** mL
